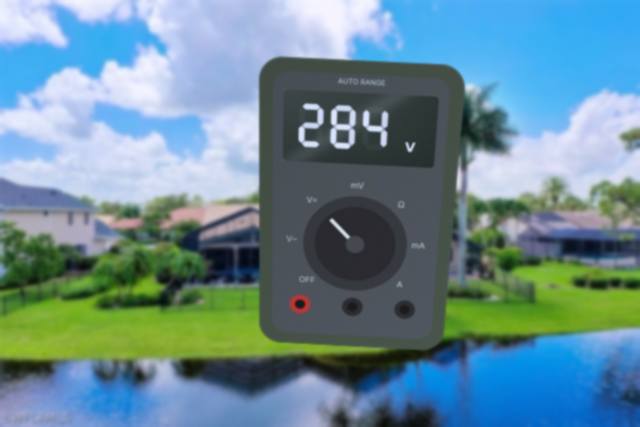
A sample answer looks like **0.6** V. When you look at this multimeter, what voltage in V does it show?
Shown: **284** V
